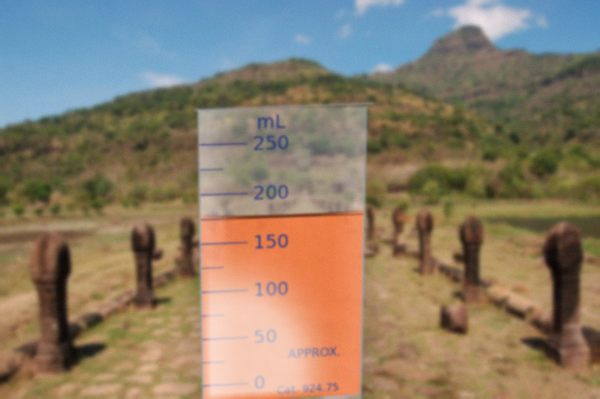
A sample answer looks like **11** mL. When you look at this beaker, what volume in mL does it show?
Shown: **175** mL
